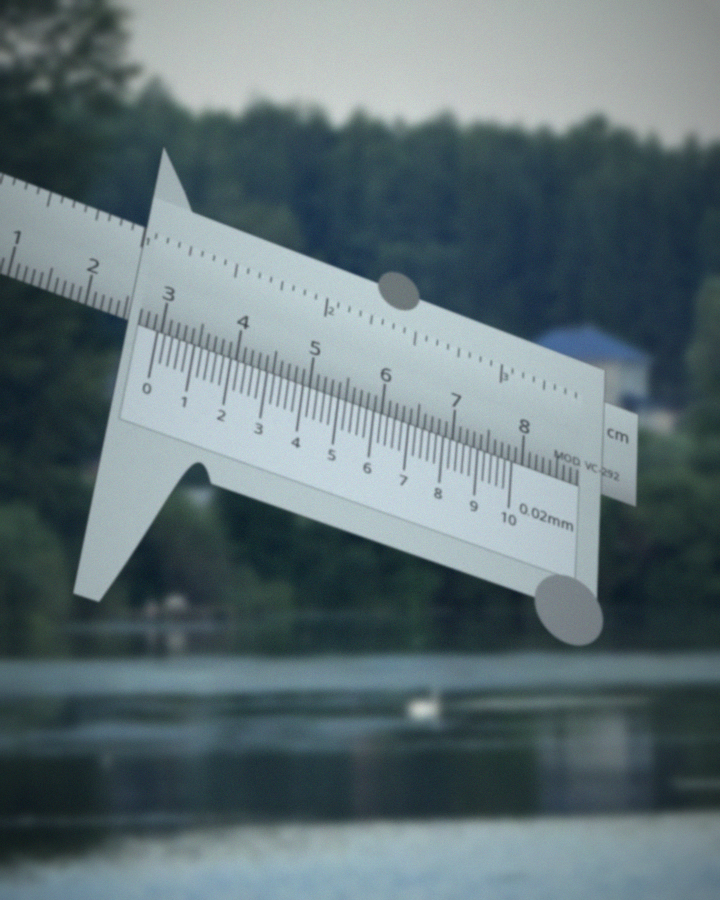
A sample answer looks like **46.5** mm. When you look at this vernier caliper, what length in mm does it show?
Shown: **29.5** mm
